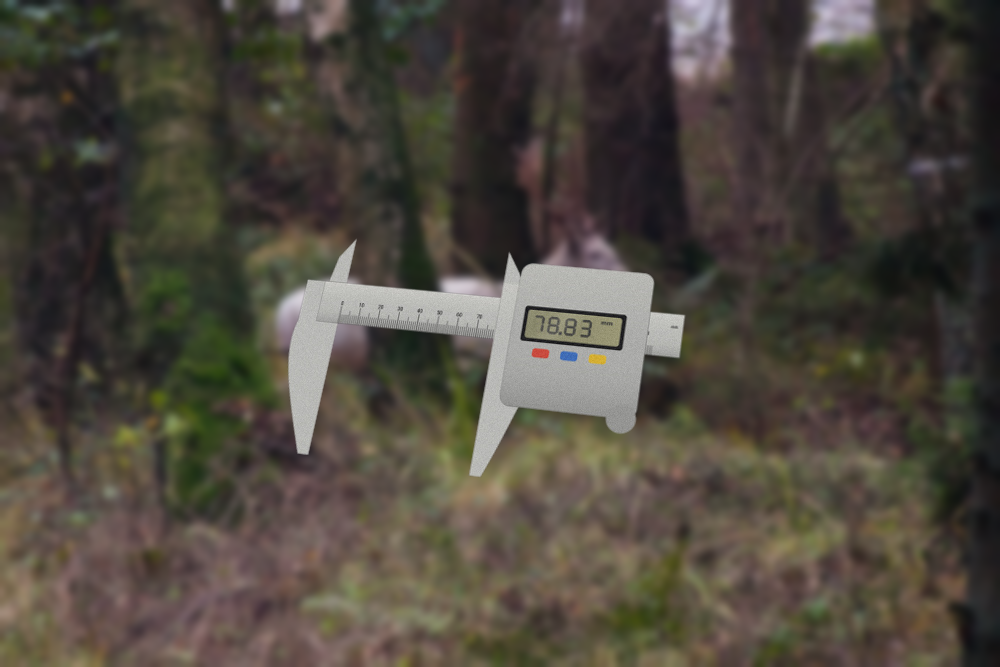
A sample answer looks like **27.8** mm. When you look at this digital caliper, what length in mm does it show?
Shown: **78.83** mm
